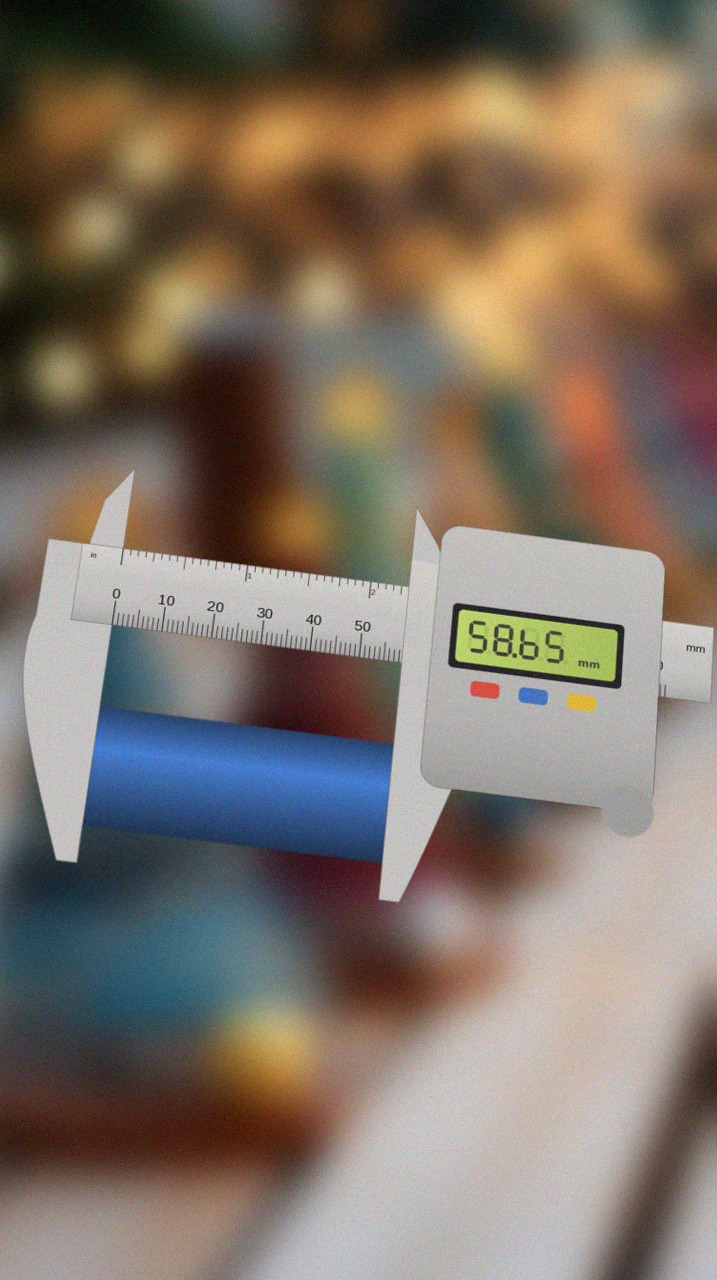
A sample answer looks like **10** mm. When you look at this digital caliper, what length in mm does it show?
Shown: **58.65** mm
